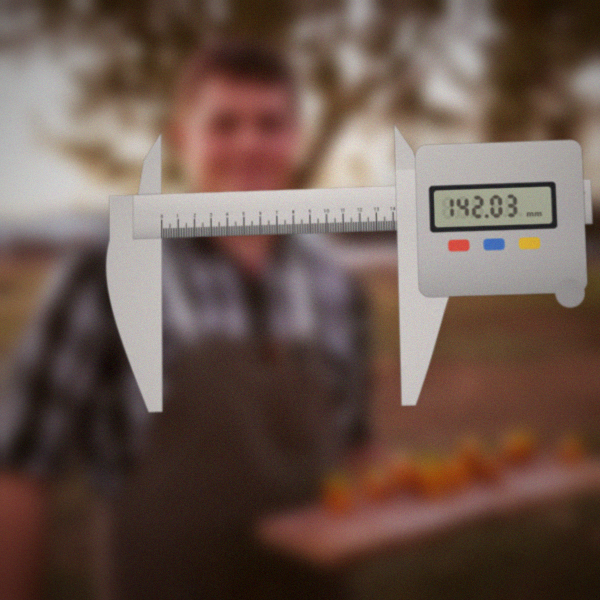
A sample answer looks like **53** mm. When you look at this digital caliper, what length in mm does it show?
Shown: **142.03** mm
